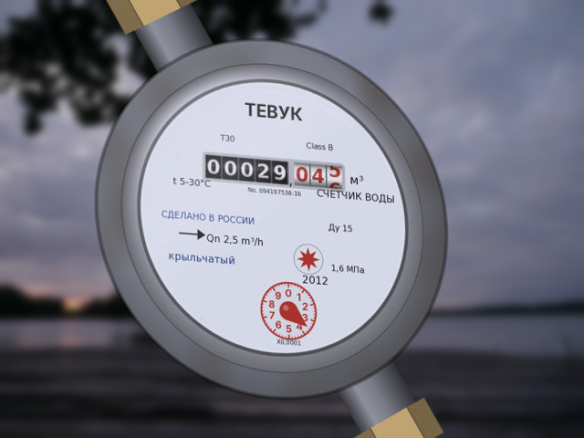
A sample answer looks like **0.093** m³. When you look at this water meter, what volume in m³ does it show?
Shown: **29.0453** m³
